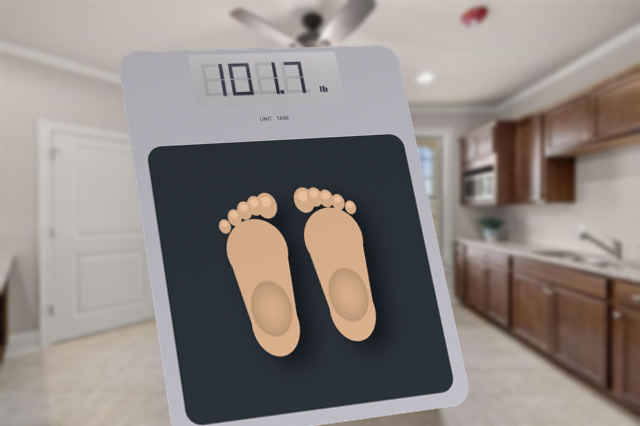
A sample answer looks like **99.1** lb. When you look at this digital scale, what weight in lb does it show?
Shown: **101.7** lb
